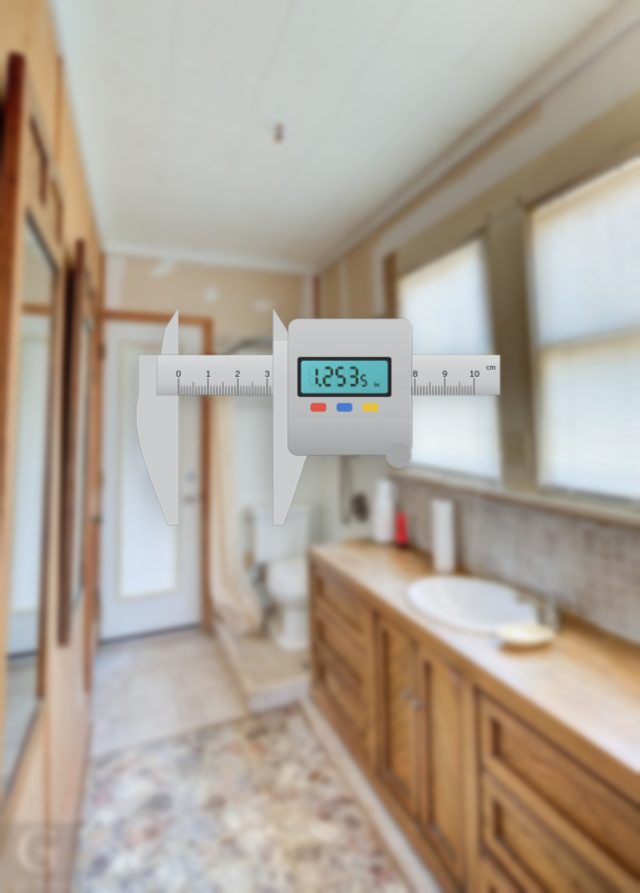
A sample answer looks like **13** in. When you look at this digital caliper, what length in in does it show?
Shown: **1.2535** in
